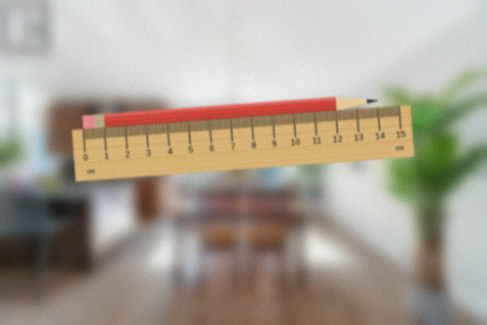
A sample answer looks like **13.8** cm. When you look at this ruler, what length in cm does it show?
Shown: **14** cm
